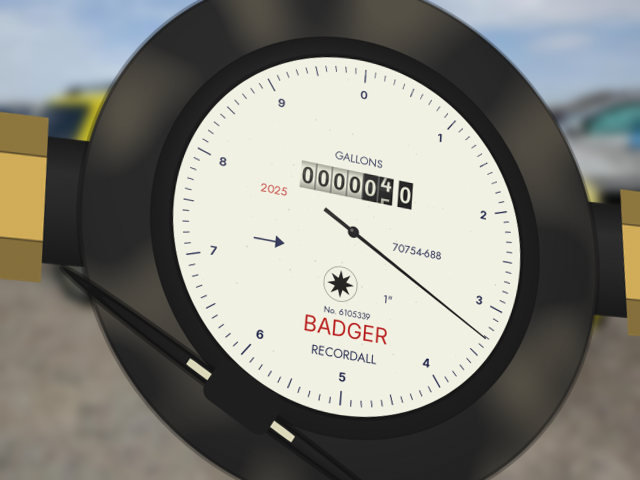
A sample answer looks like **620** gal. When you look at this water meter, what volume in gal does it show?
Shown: **43.3** gal
